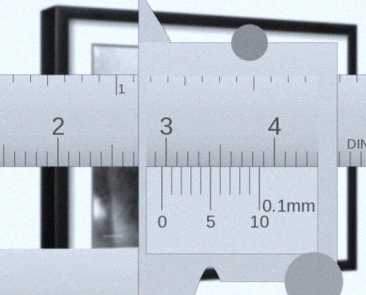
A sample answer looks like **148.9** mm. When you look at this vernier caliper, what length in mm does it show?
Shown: **29.6** mm
